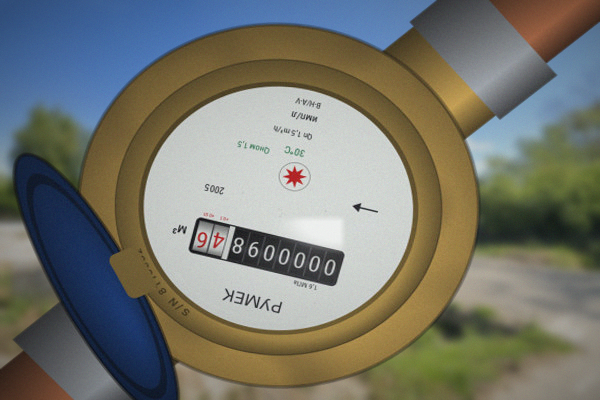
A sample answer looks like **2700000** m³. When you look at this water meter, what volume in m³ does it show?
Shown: **98.46** m³
